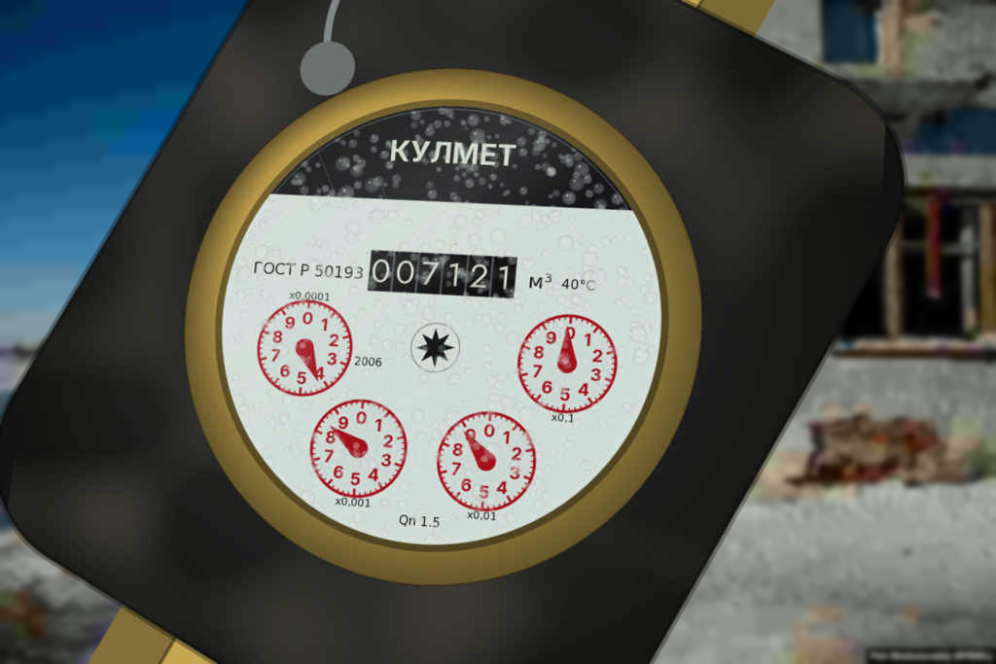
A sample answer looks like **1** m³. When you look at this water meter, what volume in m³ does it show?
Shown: **7120.9884** m³
